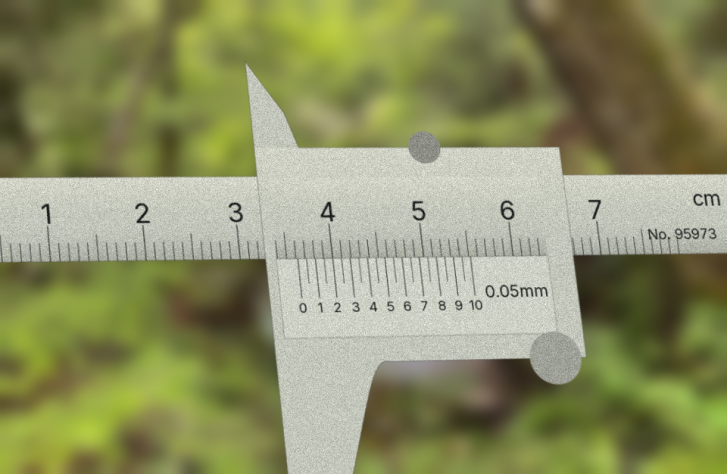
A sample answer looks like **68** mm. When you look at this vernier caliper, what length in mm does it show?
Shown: **36.2** mm
